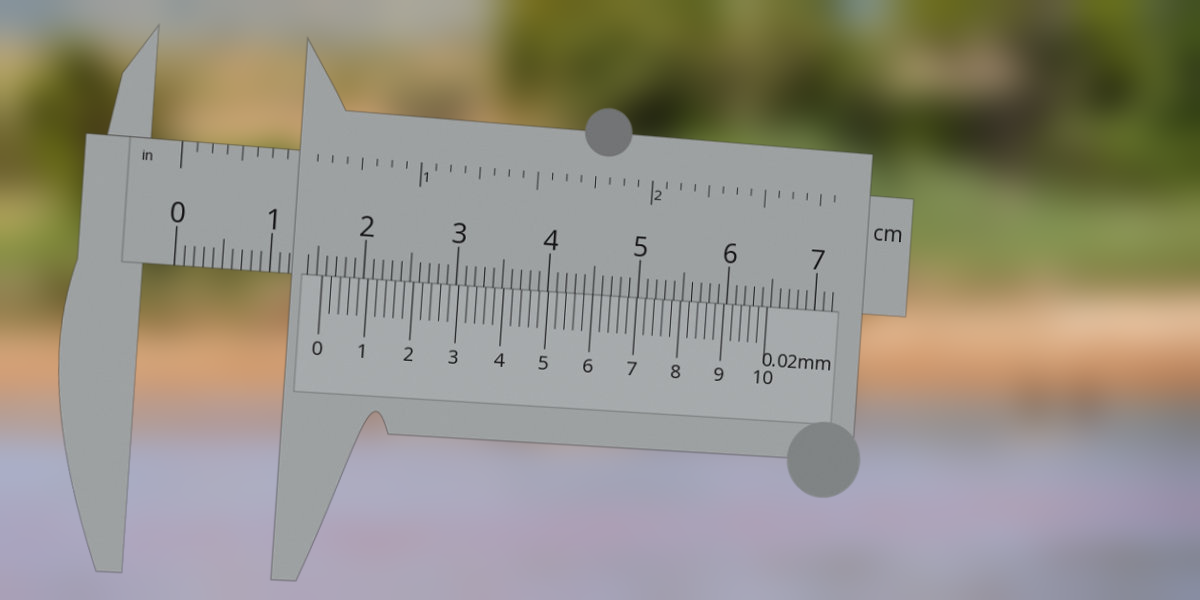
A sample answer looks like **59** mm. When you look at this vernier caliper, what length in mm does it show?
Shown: **15.6** mm
